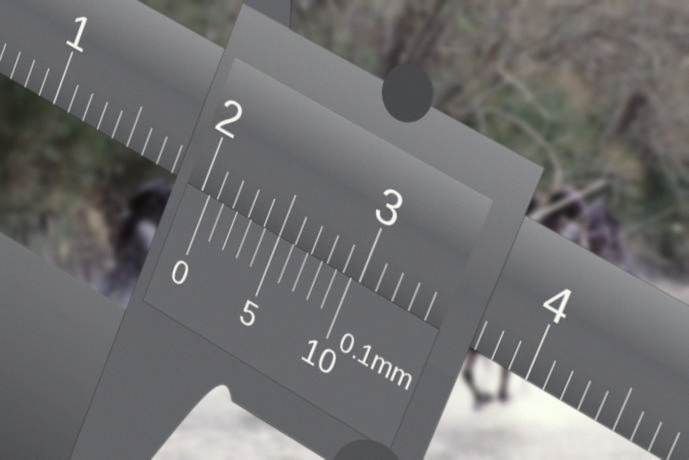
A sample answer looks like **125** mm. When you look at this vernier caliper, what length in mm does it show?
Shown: **20.5** mm
